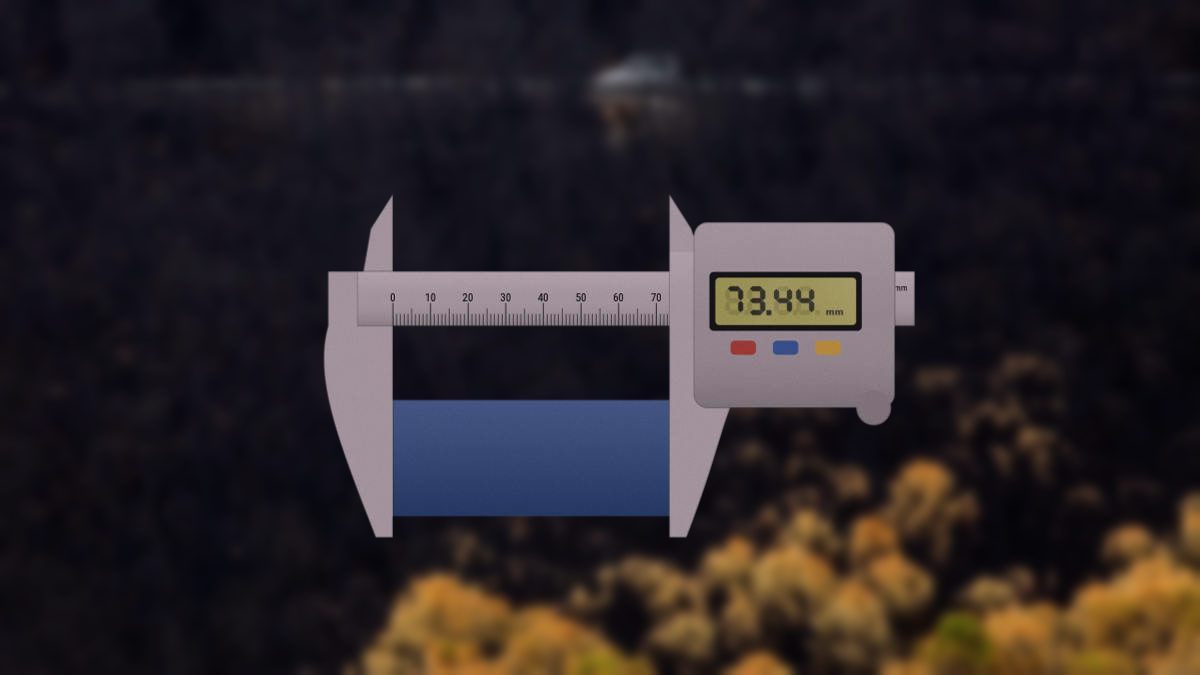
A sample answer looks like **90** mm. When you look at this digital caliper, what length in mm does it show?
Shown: **73.44** mm
